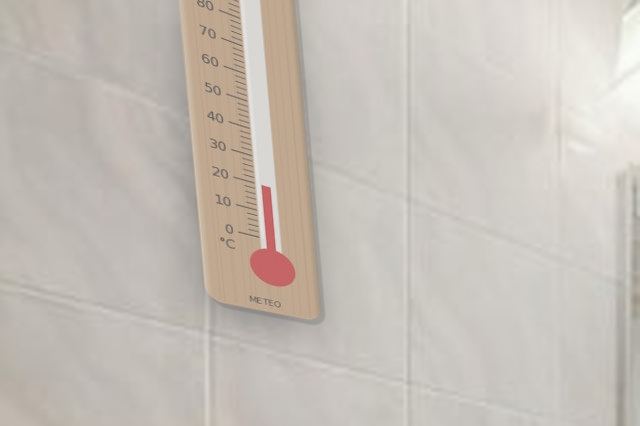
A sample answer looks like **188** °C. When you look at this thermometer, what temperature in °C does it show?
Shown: **20** °C
